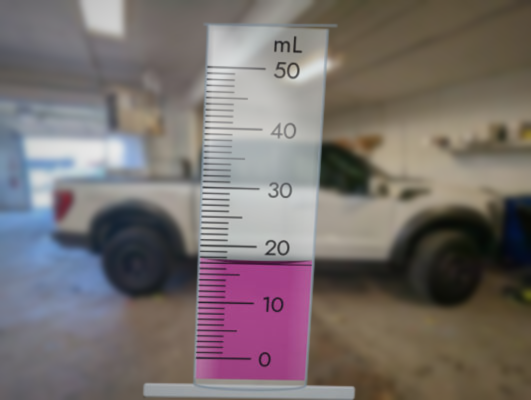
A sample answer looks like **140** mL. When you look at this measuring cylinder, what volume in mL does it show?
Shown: **17** mL
